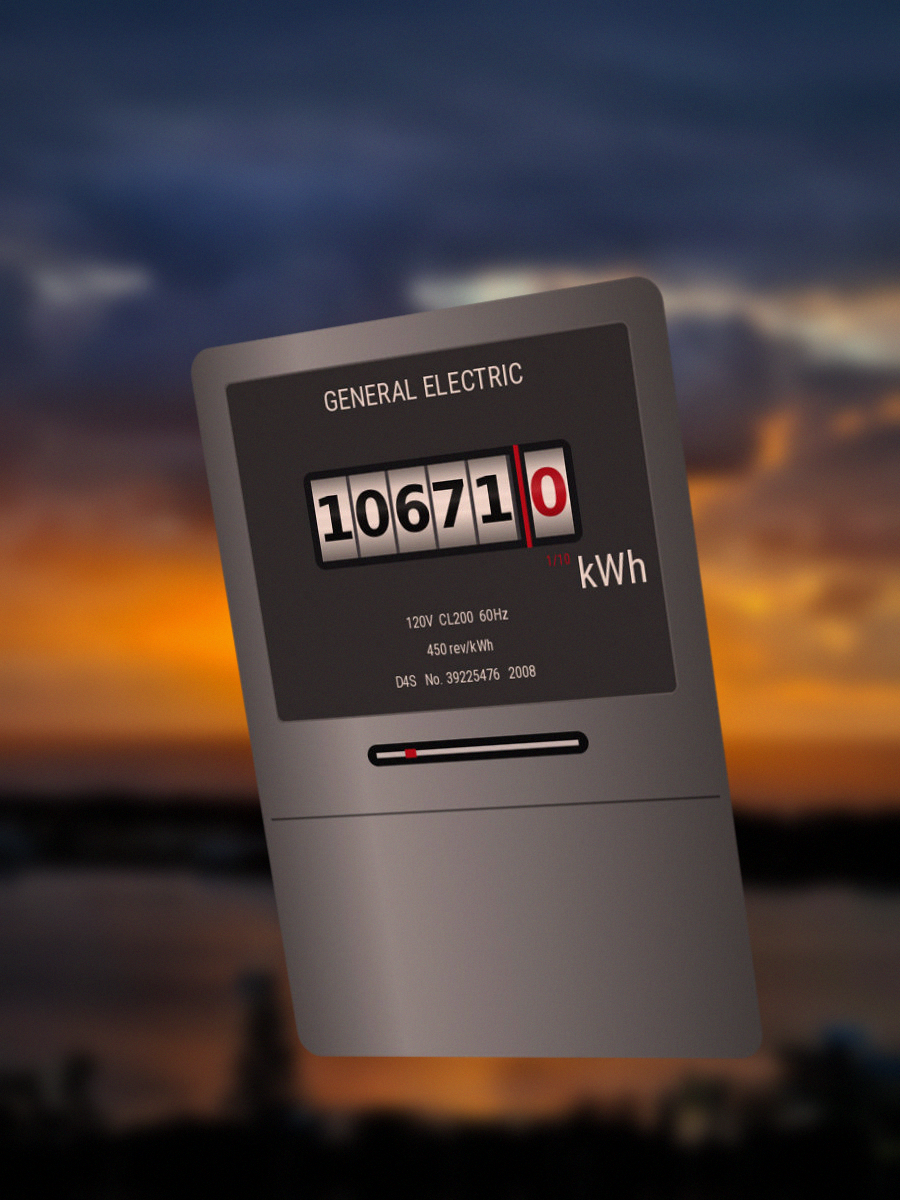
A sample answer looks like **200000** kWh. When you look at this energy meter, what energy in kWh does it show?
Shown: **10671.0** kWh
